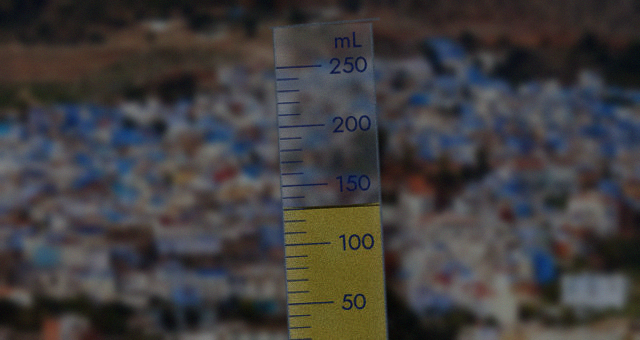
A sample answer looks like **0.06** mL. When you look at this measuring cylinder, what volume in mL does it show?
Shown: **130** mL
